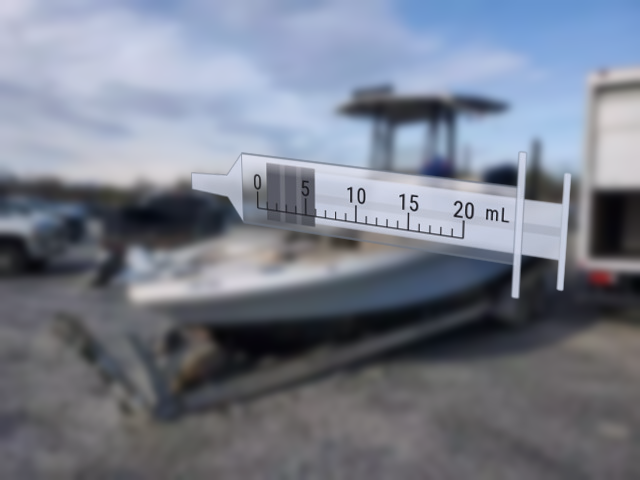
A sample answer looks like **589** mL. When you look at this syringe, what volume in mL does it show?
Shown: **1** mL
